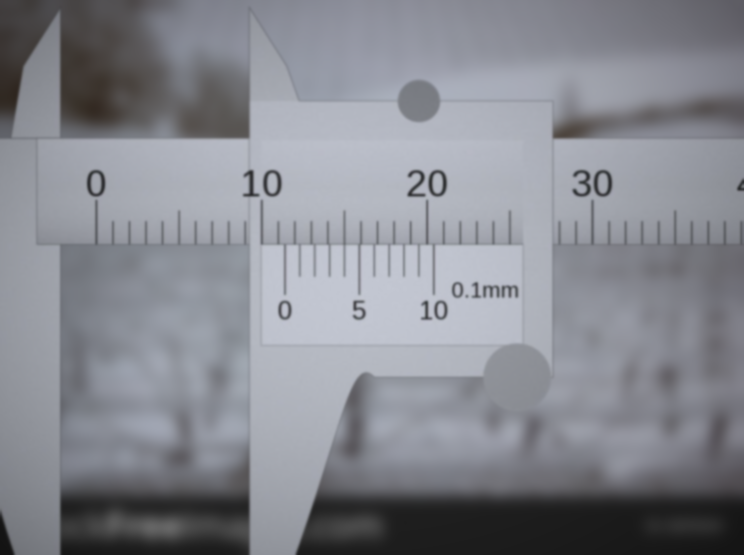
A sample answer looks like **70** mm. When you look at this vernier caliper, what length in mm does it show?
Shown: **11.4** mm
